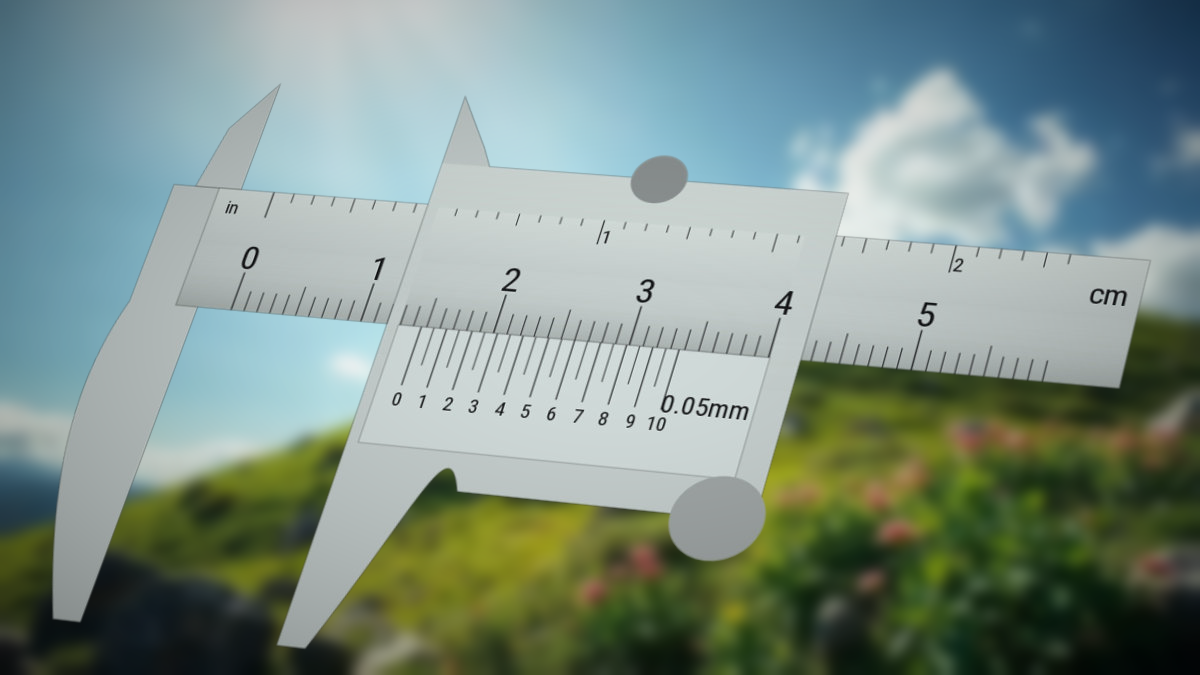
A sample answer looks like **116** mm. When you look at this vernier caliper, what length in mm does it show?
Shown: **14.6** mm
